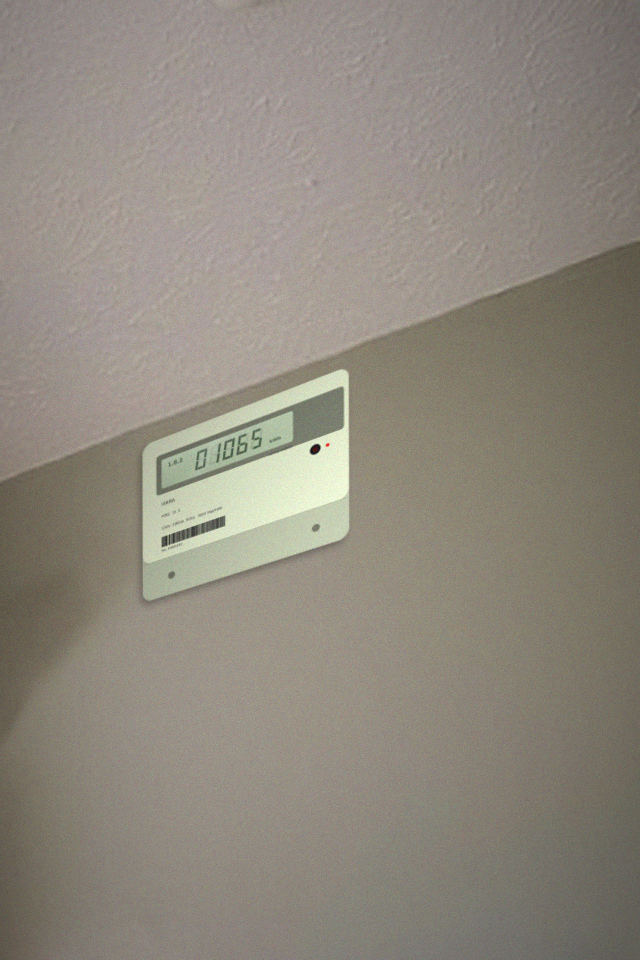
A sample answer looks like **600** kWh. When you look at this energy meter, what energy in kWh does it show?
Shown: **1065** kWh
